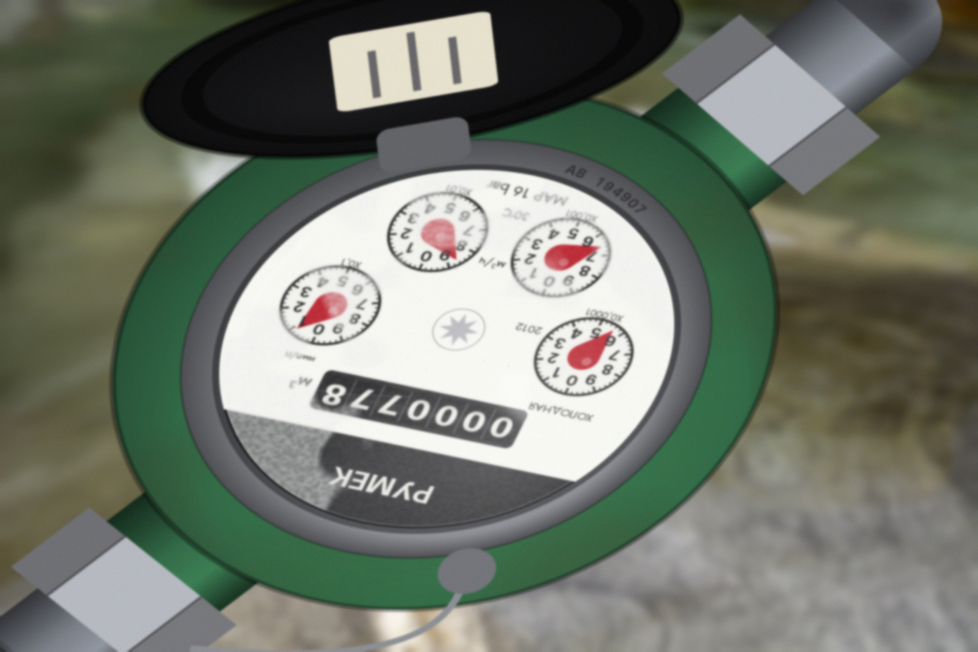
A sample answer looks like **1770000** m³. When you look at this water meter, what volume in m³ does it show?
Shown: **778.0865** m³
